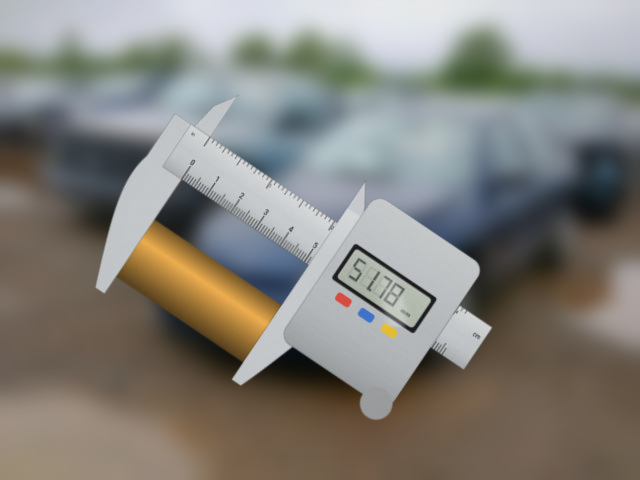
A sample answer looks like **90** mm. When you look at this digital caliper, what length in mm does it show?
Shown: **51.78** mm
